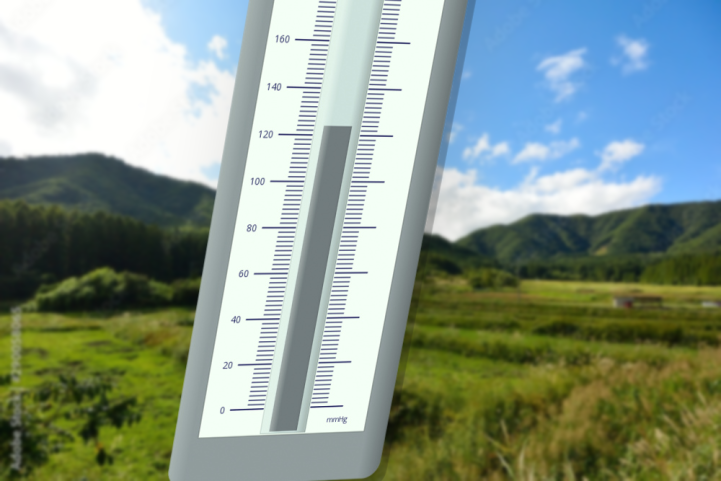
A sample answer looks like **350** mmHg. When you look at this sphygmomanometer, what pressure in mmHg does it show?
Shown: **124** mmHg
